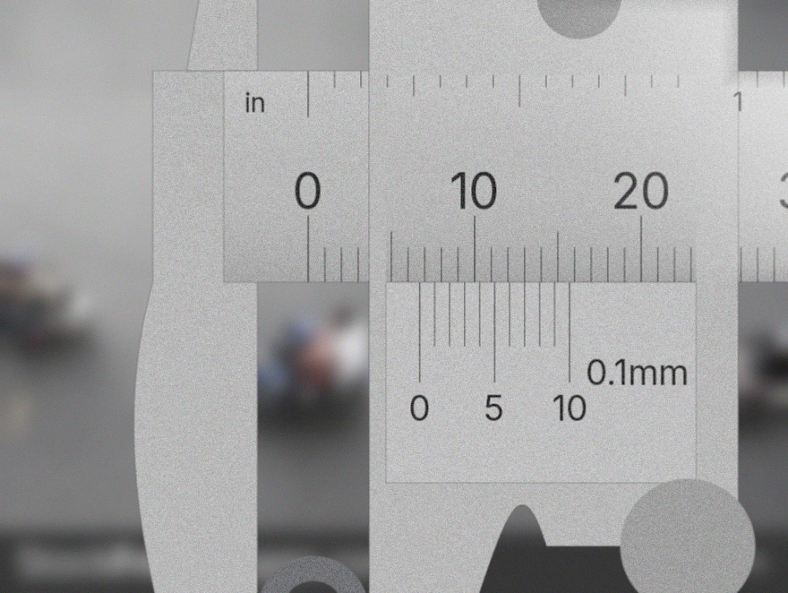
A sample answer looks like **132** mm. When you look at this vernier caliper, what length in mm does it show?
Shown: **6.7** mm
